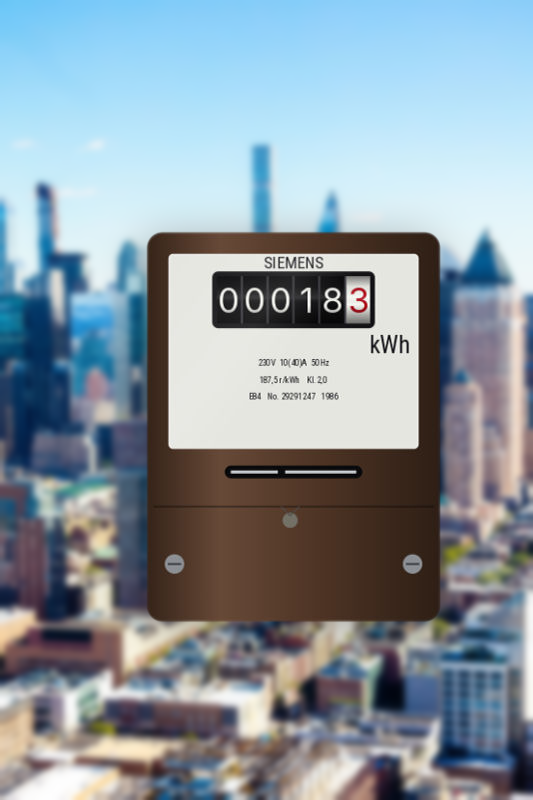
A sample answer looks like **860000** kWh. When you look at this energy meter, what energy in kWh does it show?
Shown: **18.3** kWh
